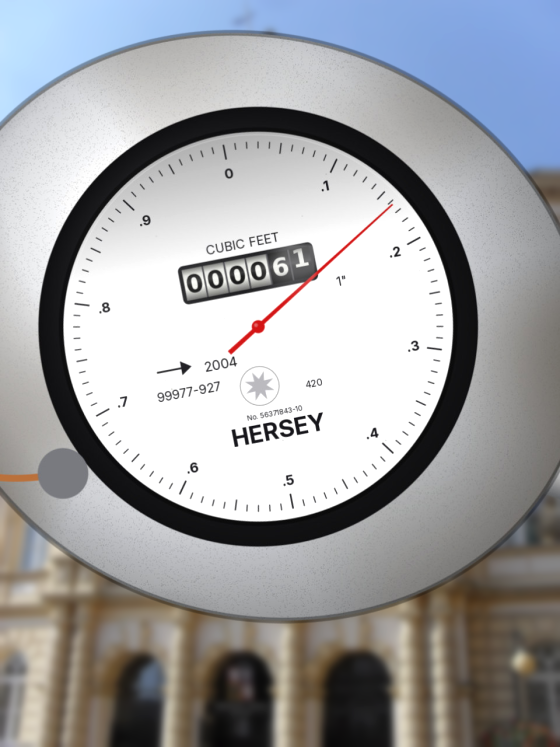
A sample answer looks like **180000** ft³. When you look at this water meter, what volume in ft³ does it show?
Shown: **61.16** ft³
